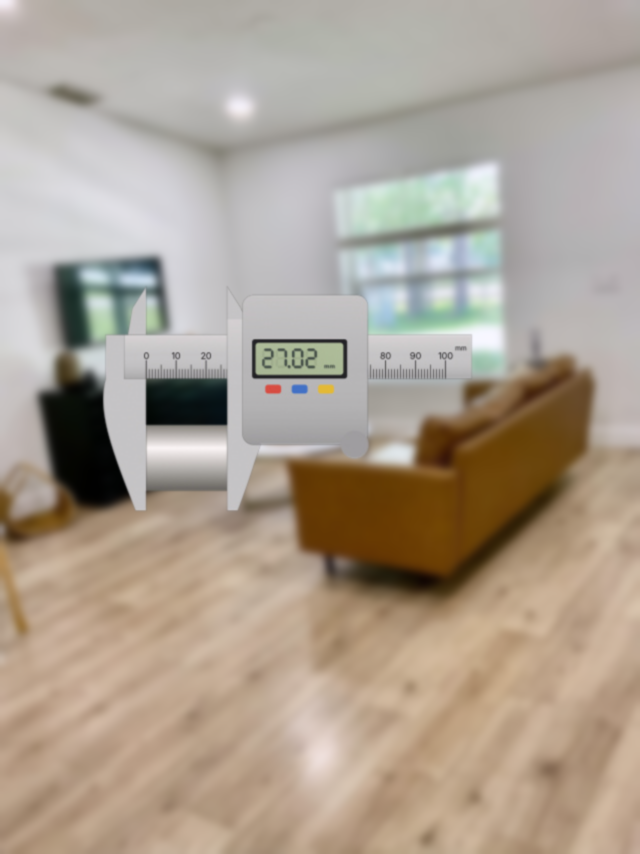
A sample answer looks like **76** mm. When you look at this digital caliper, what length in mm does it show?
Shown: **27.02** mm
